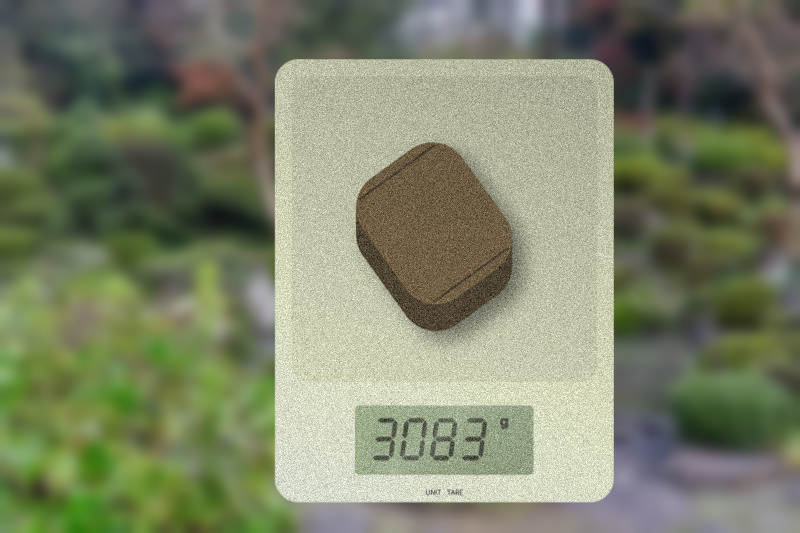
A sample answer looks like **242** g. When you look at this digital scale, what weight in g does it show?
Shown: **3083** g
